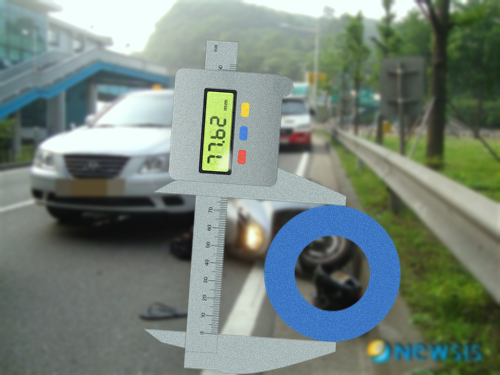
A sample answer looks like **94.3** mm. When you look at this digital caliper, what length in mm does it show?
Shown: **77.62** mm
